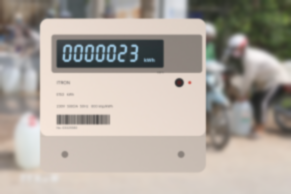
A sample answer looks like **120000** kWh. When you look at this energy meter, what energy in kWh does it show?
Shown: **23** kWh
